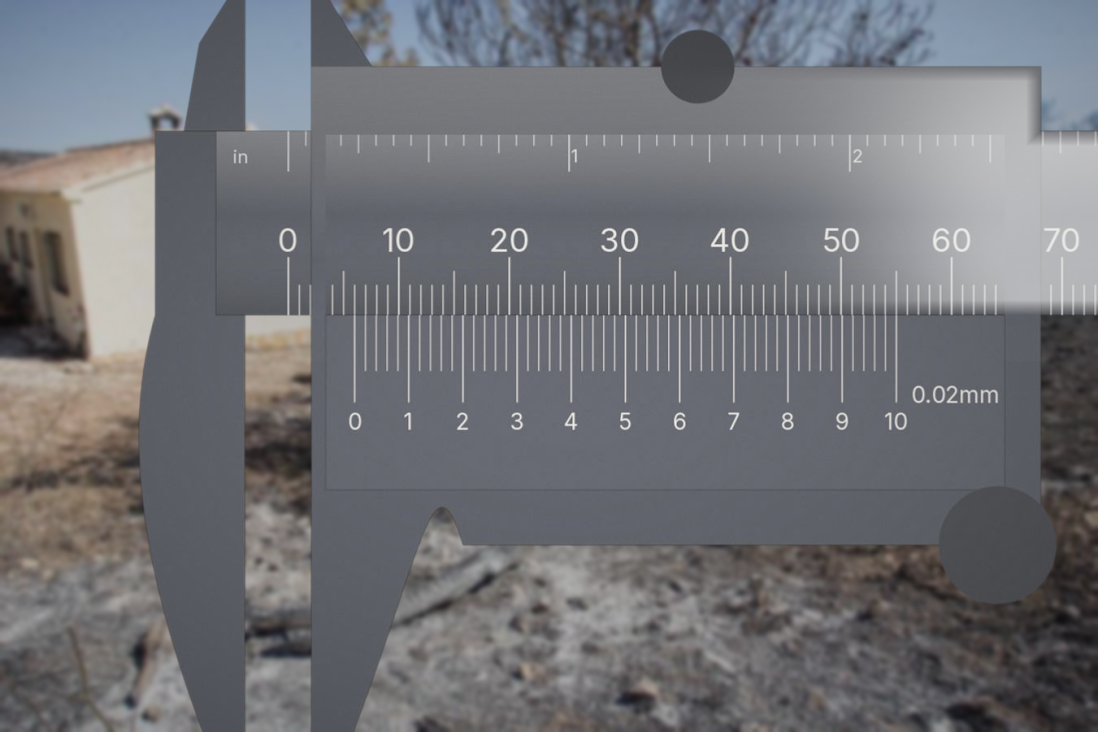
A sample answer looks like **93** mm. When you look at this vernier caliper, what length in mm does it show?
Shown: **6.0** mm
